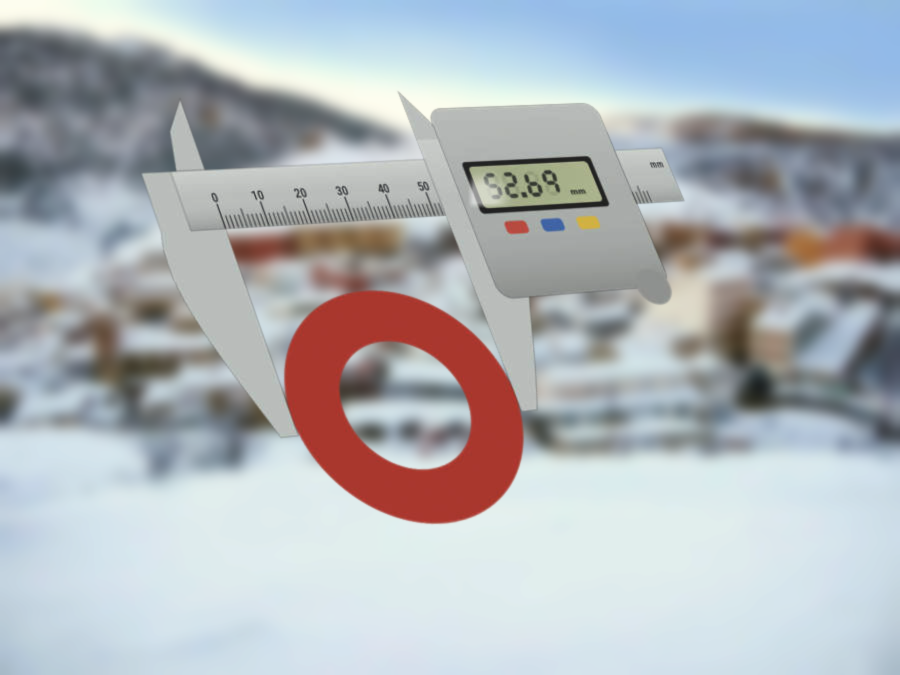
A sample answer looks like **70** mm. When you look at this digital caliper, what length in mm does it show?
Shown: **52.69** mm
